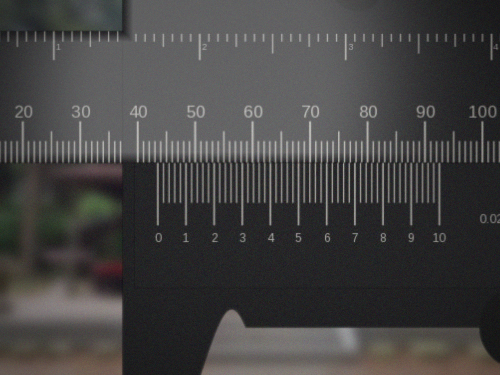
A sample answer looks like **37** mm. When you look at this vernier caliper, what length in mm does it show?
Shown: **43.5** mm
